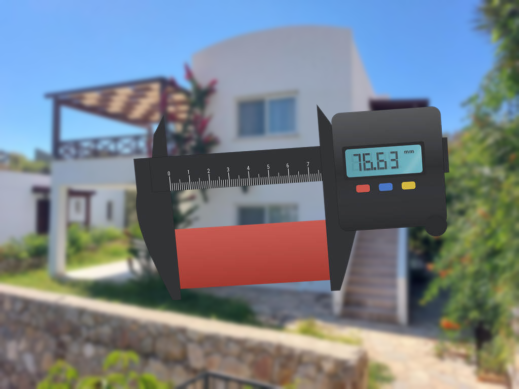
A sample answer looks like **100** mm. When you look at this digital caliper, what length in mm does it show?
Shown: **76.63** mm
